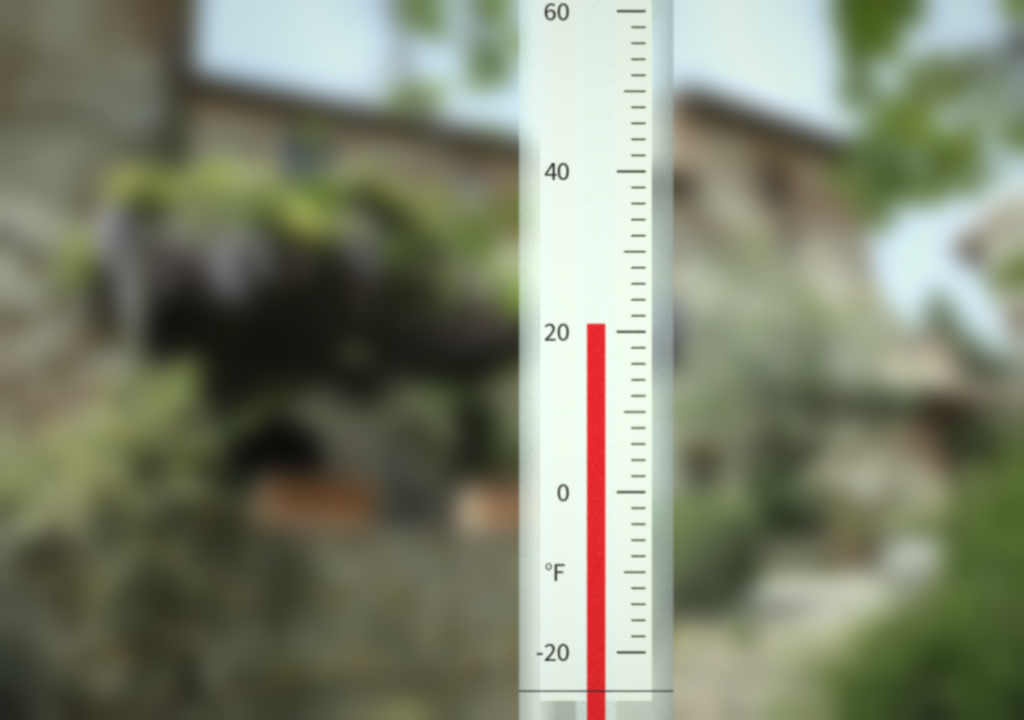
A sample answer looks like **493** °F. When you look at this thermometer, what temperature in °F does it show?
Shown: **21** °F
